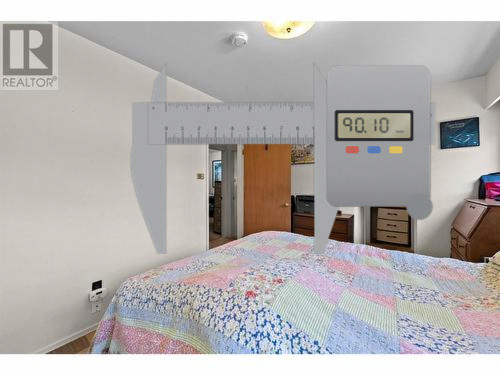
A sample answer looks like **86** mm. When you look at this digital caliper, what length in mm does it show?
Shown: **90.10** mm
